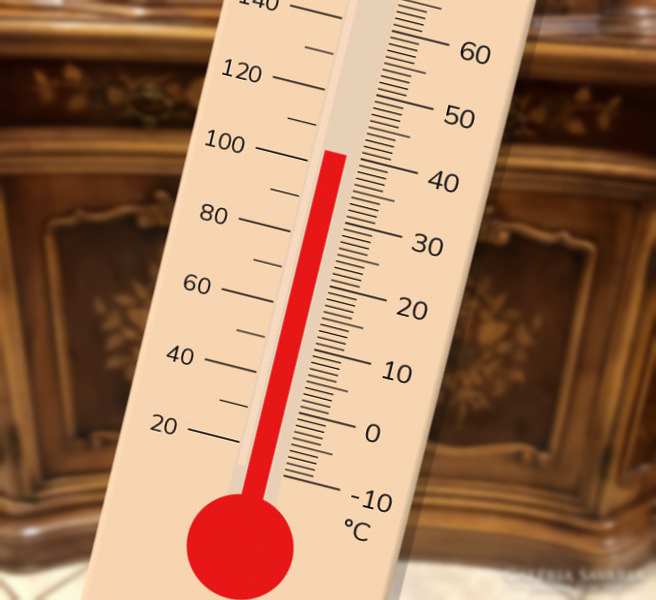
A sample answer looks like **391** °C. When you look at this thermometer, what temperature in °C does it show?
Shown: **40** °C
